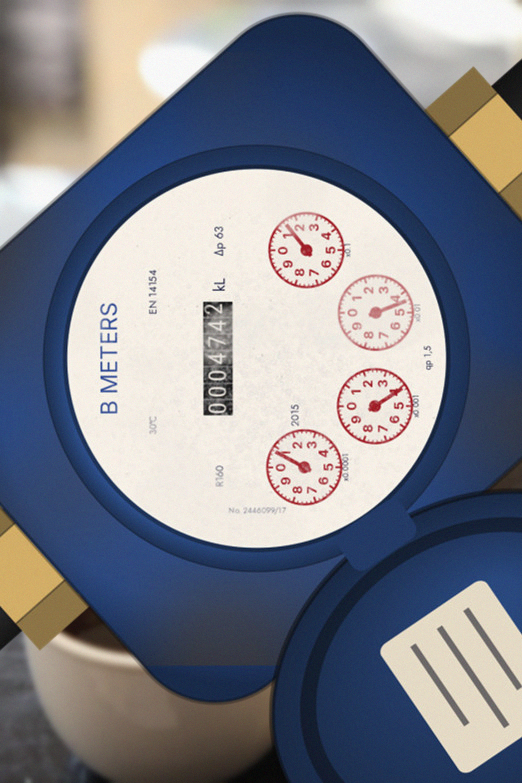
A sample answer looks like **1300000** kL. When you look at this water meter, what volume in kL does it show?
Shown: **4742.1440** kL
